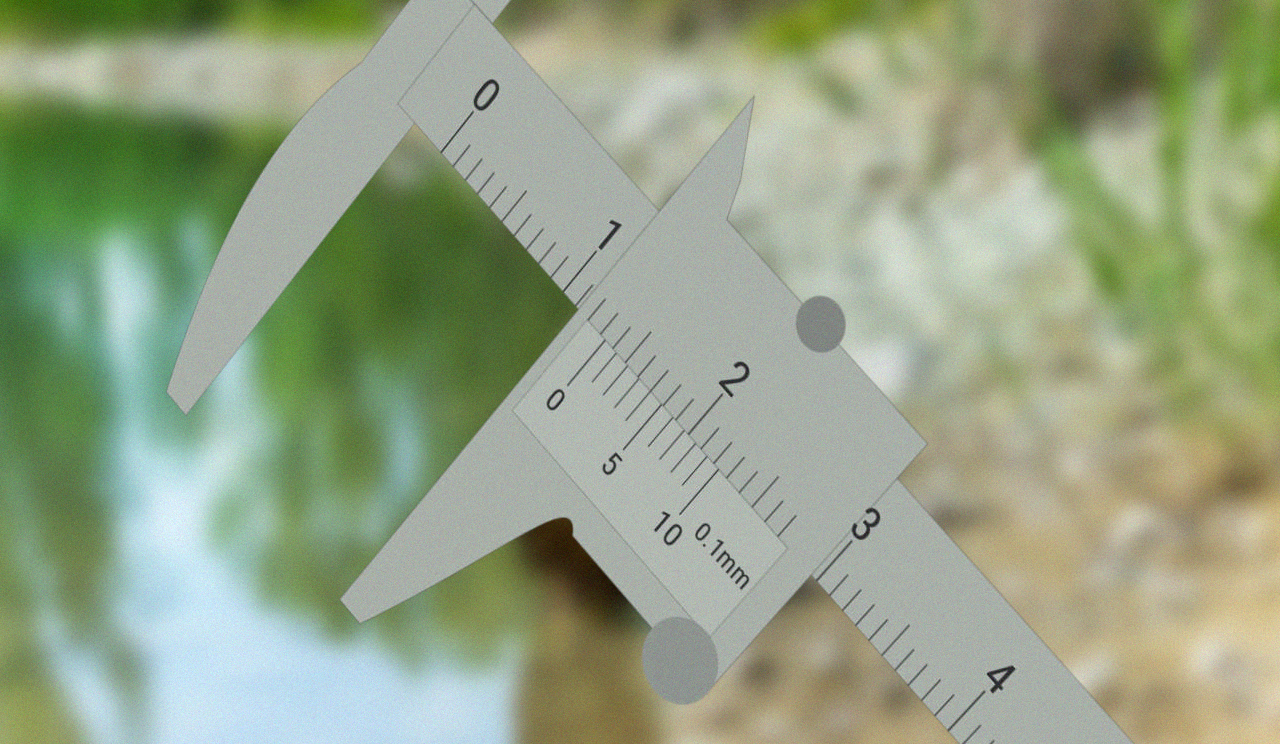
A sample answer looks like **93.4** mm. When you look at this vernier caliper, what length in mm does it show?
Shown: **13.4** mm
